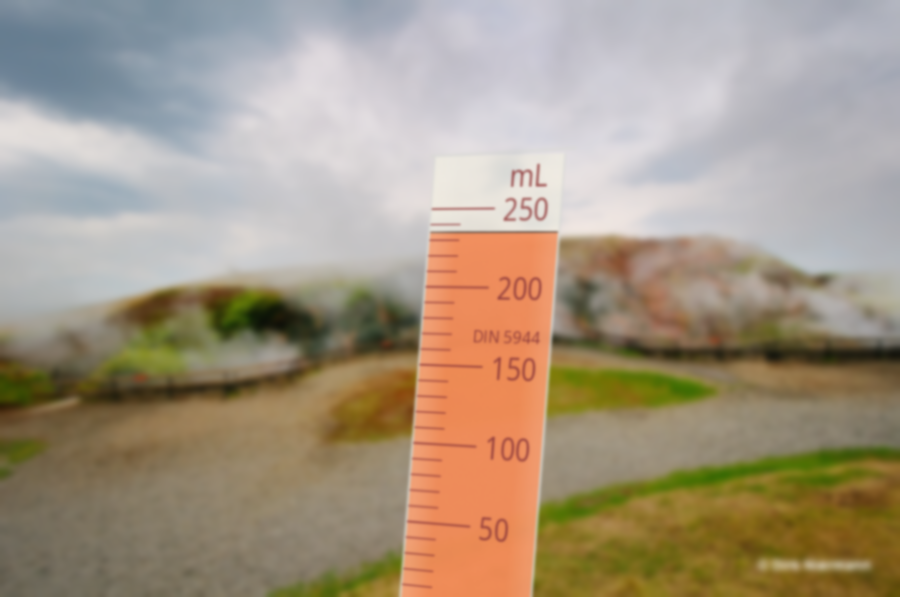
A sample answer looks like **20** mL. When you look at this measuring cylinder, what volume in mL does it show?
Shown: **235** mL
